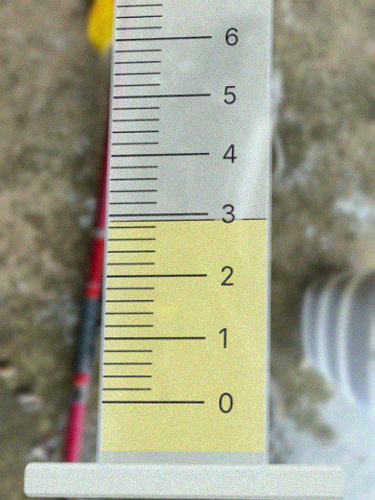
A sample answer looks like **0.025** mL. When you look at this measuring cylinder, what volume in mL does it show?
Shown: **2.9** mL
